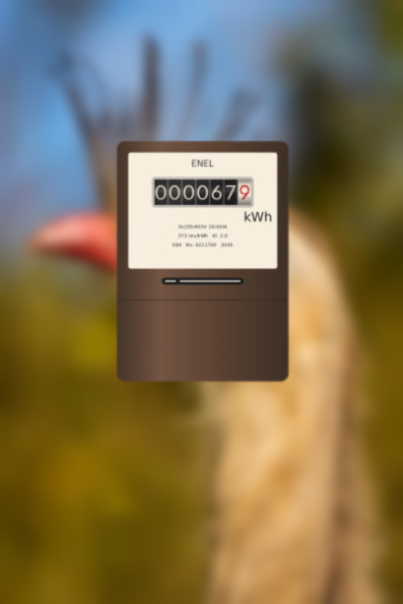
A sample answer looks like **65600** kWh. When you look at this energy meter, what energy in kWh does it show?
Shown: **67.9** kWh
